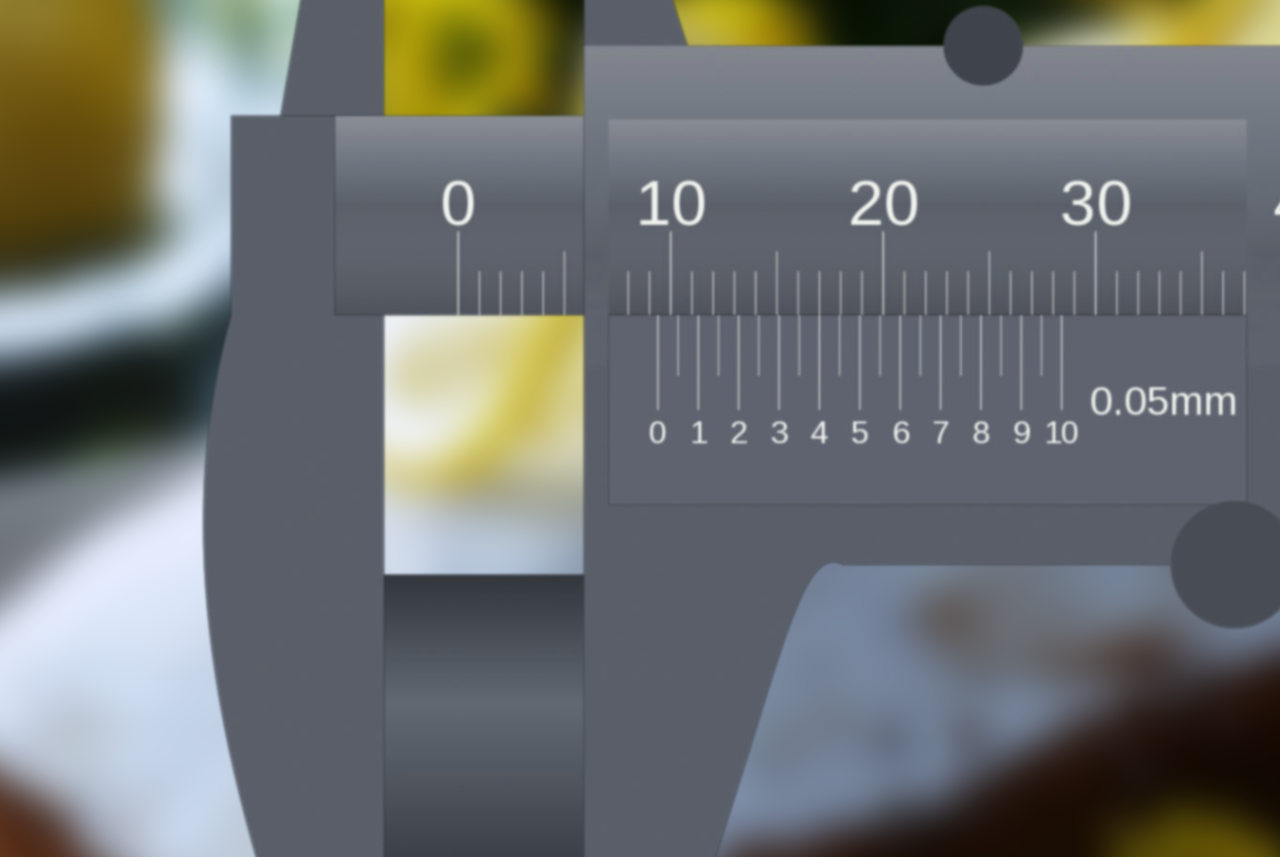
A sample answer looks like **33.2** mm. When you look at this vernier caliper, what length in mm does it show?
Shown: **9.4** mm
